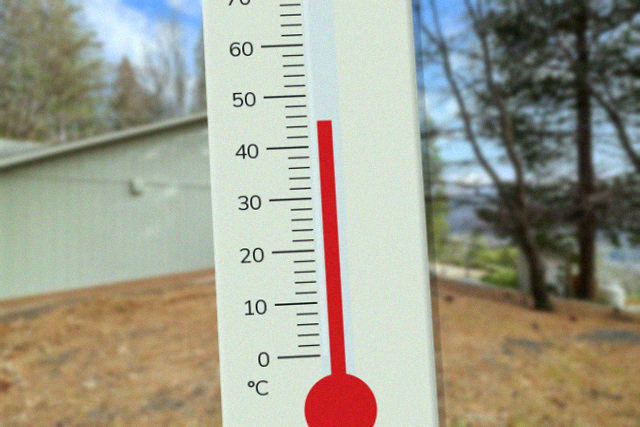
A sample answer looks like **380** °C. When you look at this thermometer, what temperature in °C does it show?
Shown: **45** °C
